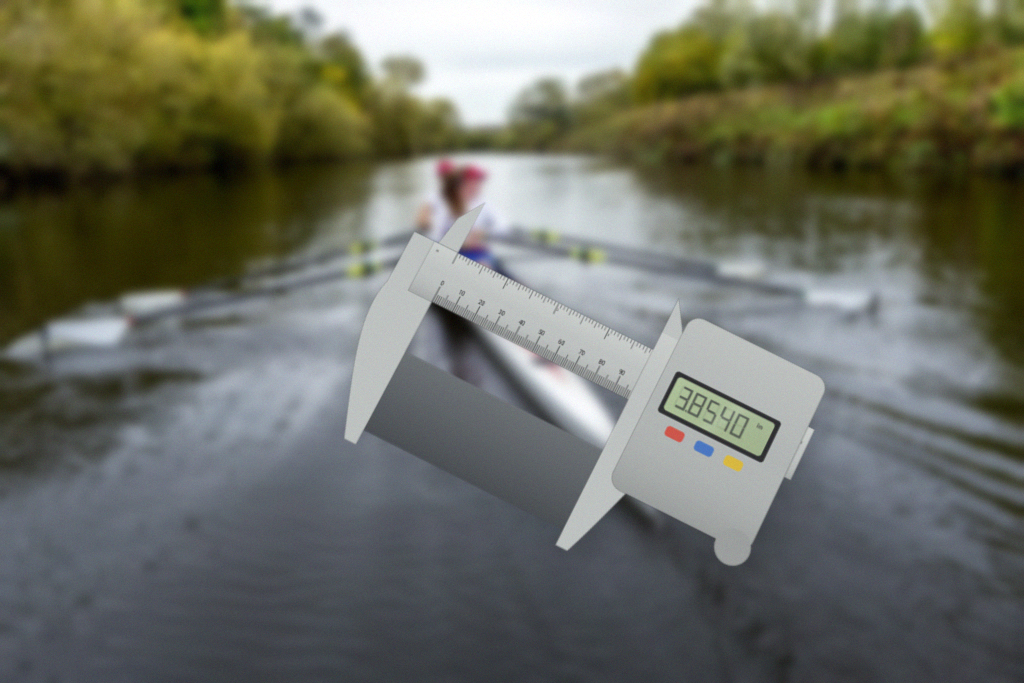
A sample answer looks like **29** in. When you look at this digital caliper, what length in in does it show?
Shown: **3.8540** in
